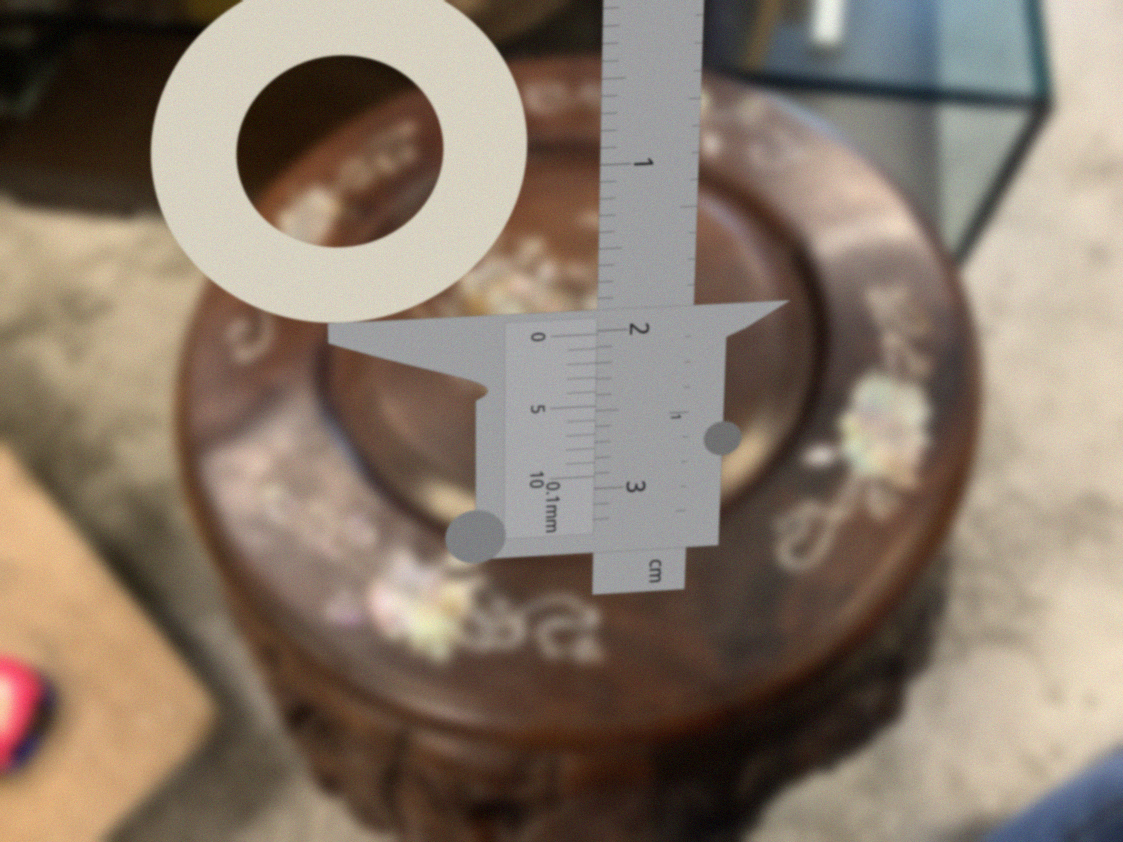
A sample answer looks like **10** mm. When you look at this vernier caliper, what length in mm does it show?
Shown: **20.2** mm
